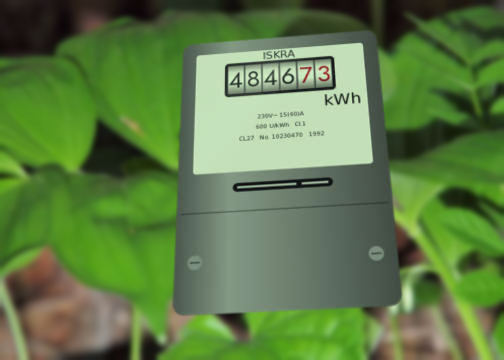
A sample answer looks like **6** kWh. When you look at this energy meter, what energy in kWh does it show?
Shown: **4846.73** kWh
